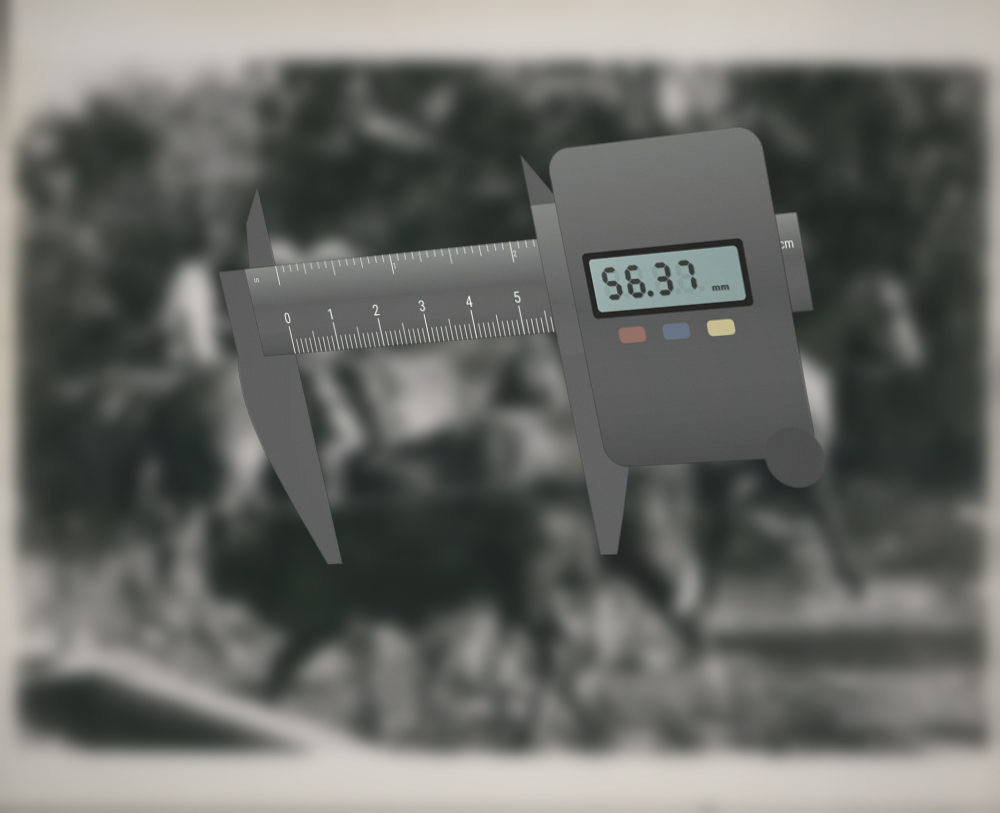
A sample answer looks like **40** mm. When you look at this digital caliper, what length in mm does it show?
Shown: **56.37** mm
